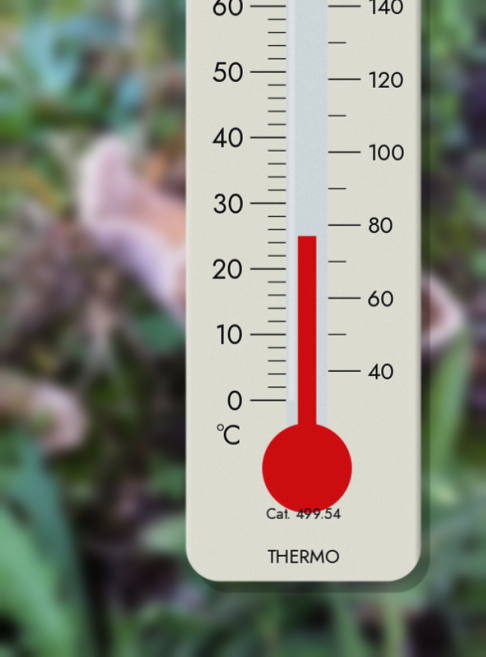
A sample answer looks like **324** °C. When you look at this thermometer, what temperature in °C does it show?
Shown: **25** °C
